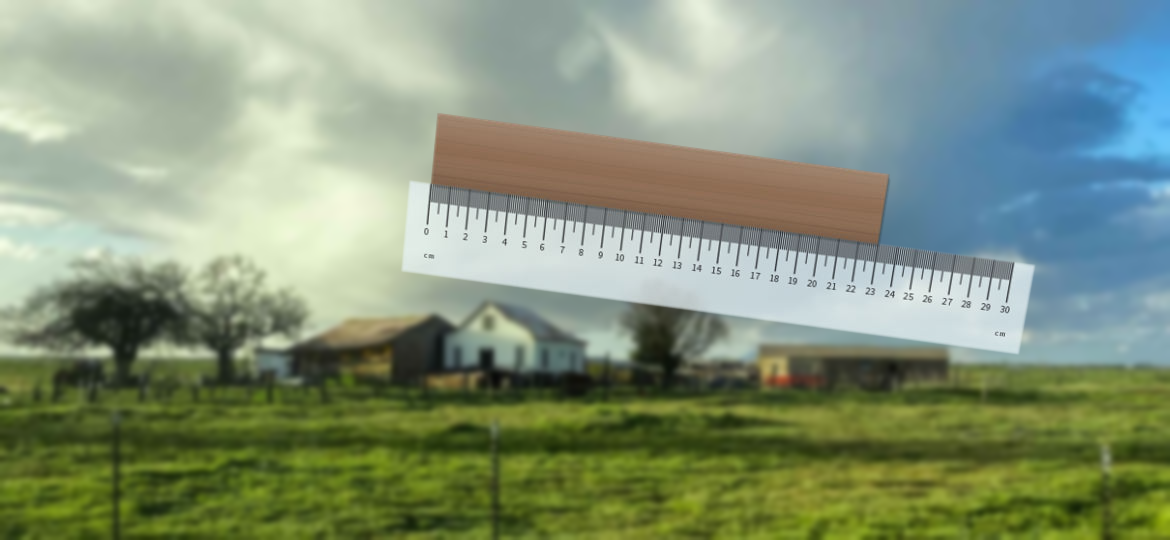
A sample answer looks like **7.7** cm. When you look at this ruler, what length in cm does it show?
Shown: **23** cm
